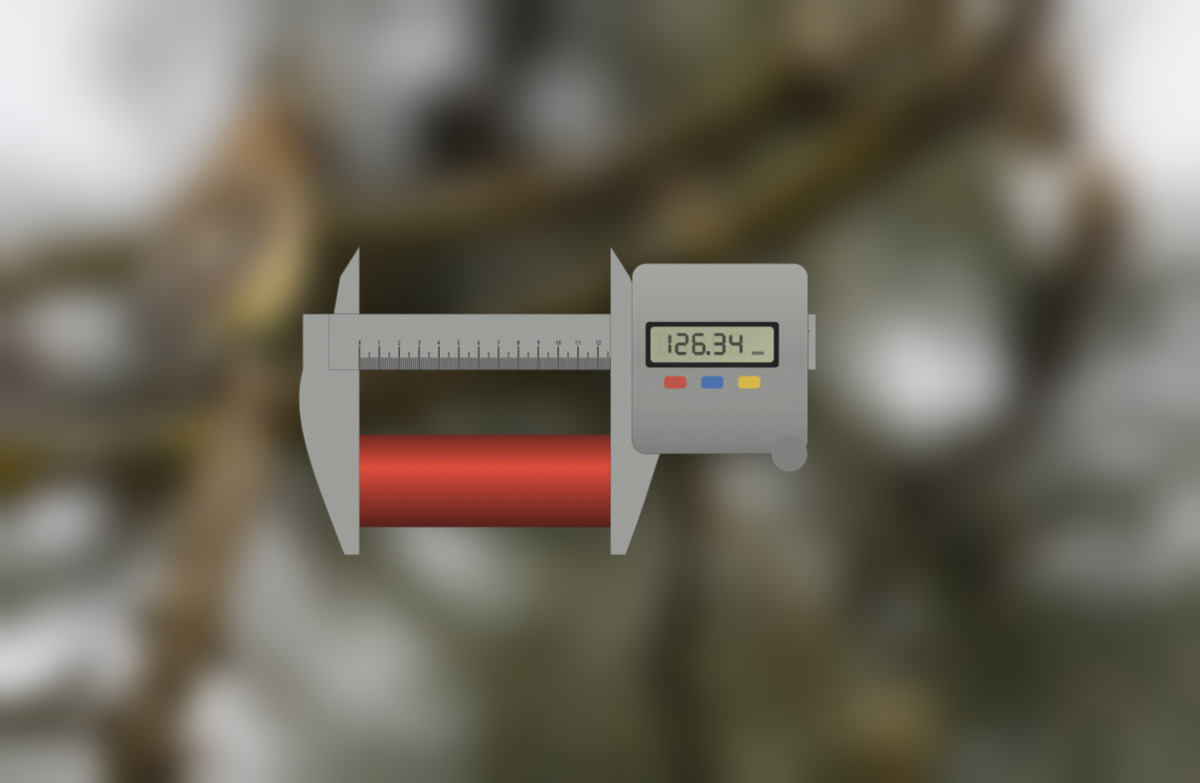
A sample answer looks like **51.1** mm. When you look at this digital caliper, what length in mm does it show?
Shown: **126.34** mm
